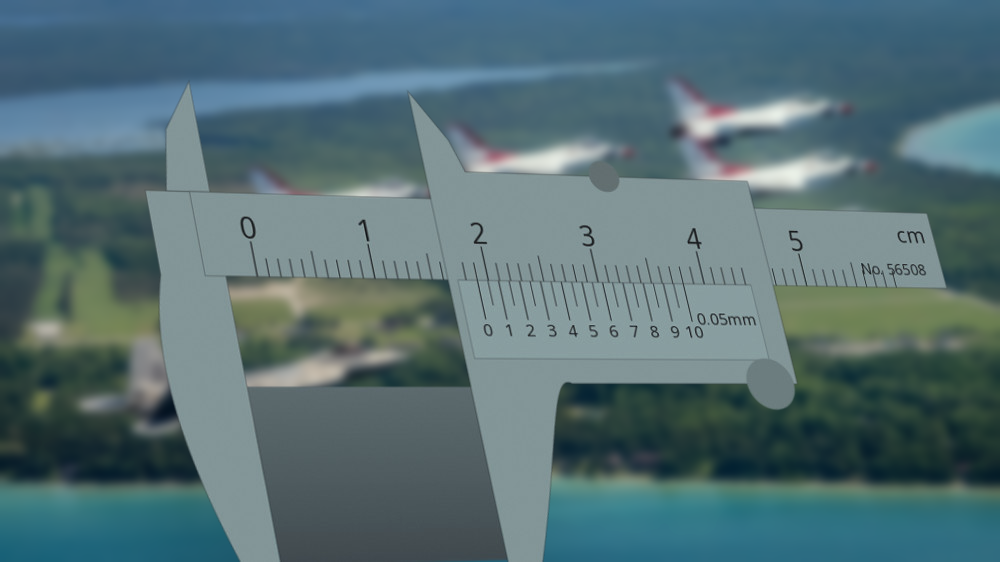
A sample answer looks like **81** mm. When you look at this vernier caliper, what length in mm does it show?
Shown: **19.0** mm
